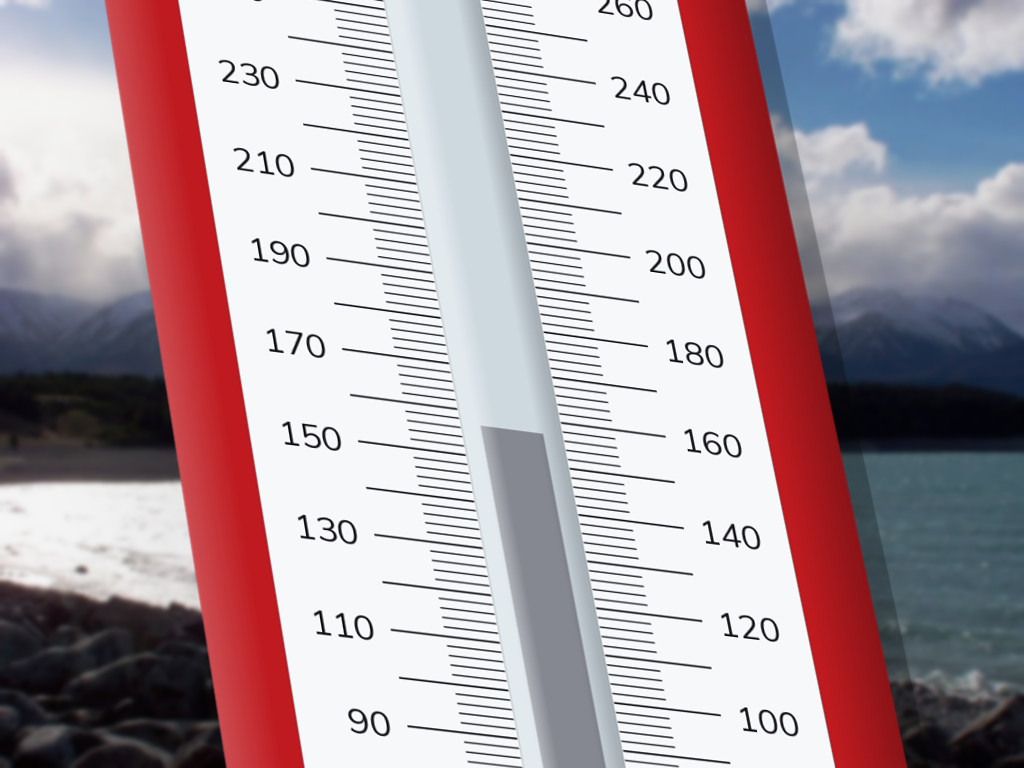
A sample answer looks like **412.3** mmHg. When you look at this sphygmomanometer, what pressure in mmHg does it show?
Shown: **157** mmHg
